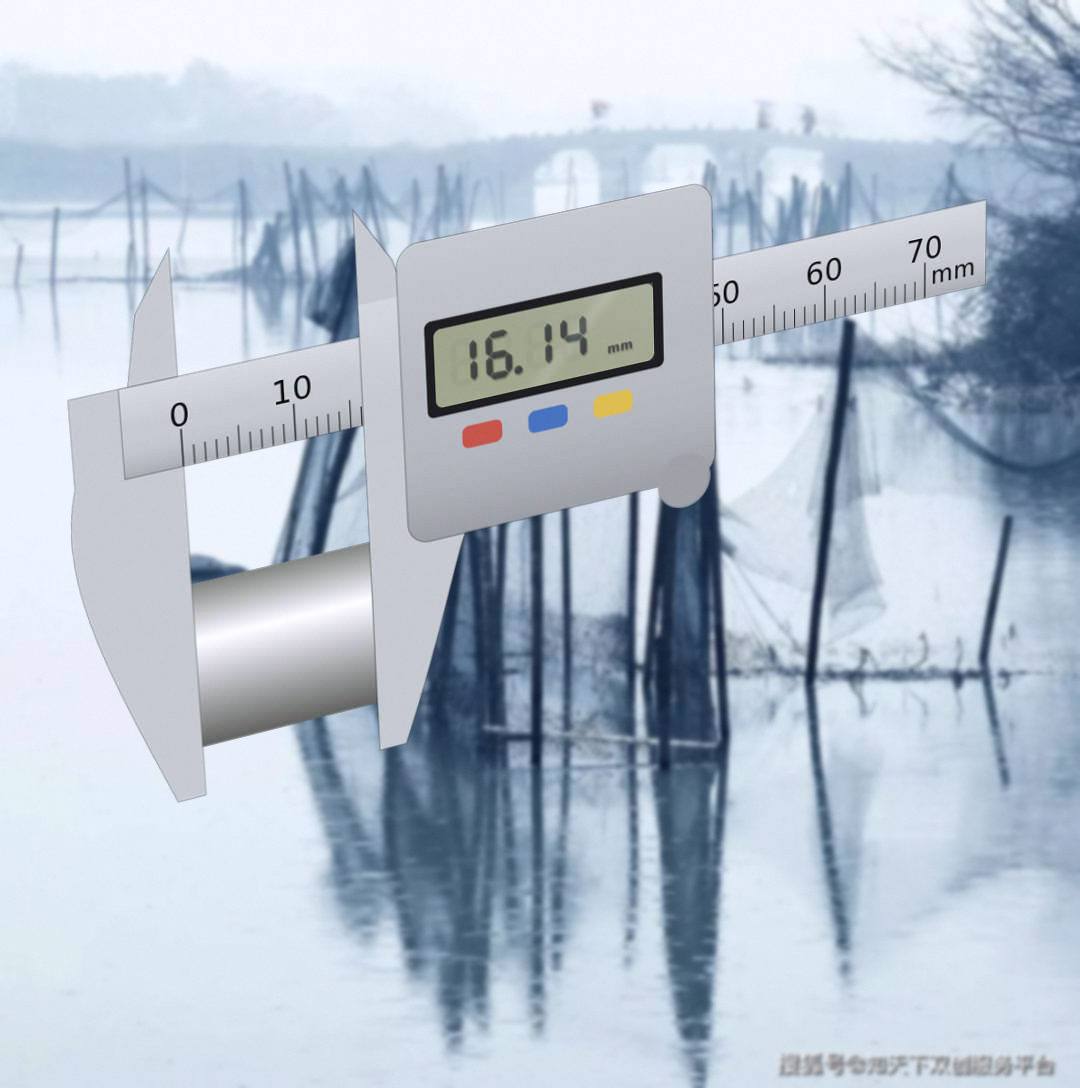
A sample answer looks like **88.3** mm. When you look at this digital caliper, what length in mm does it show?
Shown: **16.14** mm
